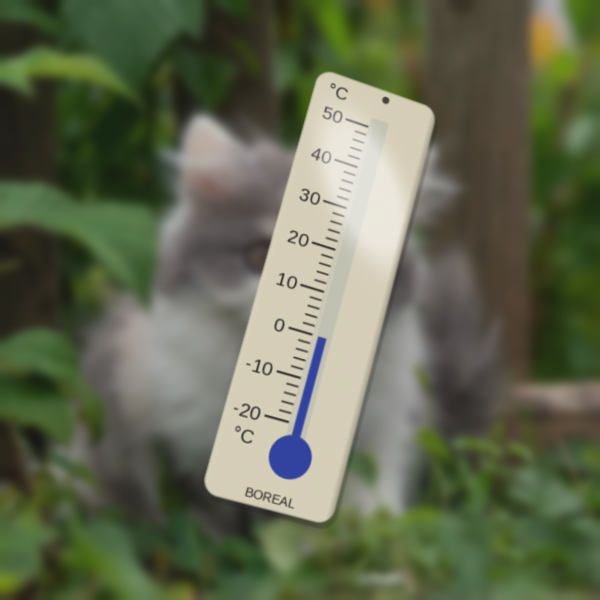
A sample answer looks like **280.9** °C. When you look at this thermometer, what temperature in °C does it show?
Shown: **0** °C
